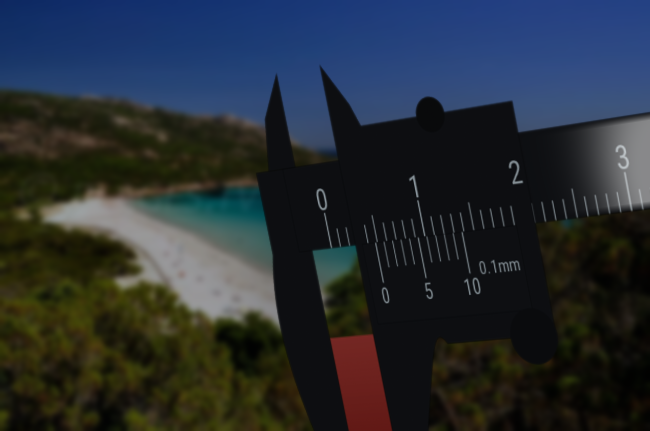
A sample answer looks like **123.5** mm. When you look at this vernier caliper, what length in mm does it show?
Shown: **4.8** mm
